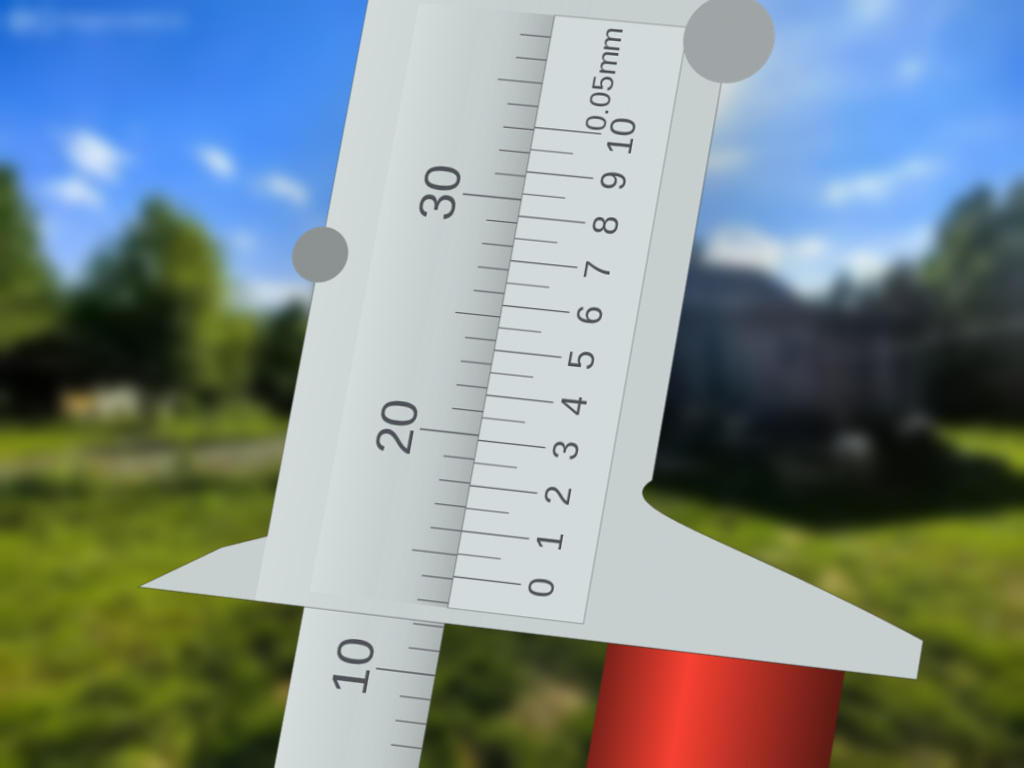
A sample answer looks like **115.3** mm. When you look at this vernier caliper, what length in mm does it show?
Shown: **14.1** mm
